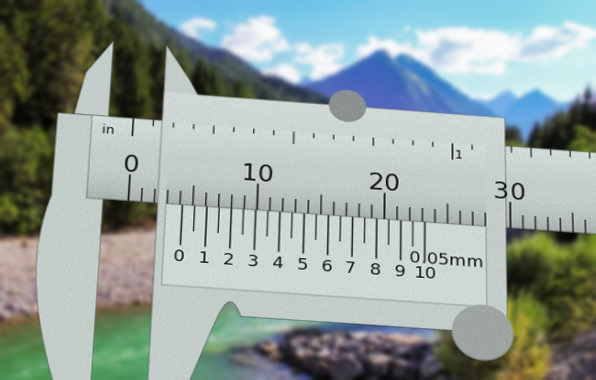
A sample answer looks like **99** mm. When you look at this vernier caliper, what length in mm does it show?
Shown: **4.2** mm
